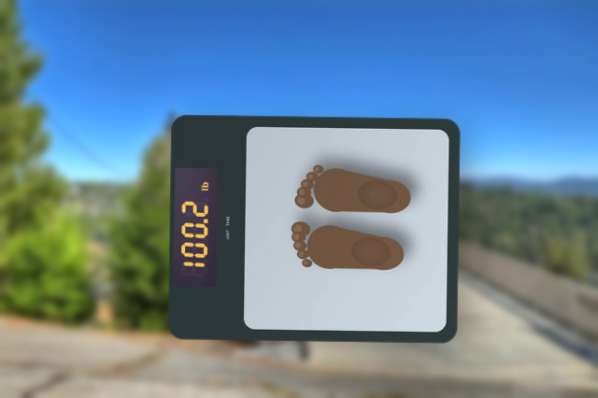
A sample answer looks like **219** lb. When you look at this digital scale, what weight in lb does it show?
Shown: **100.2** lb
